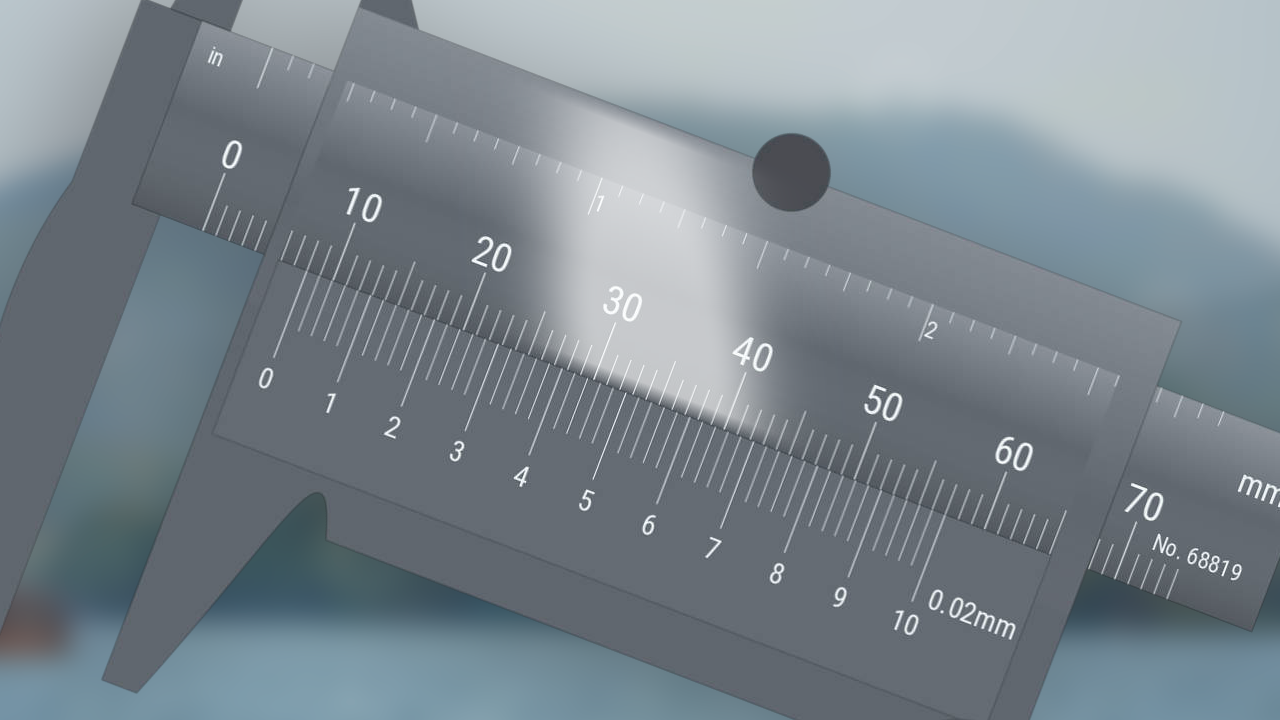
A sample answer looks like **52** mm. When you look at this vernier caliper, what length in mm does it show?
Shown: **8.0** mm
